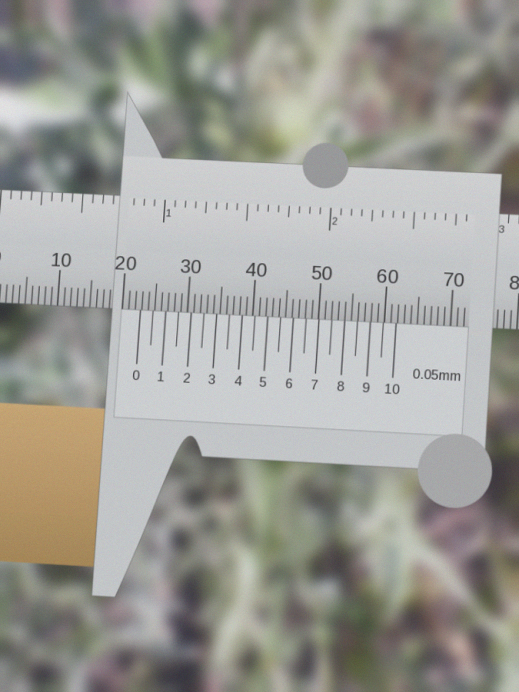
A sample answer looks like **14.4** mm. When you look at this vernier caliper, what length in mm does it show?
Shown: **22.8** mm
